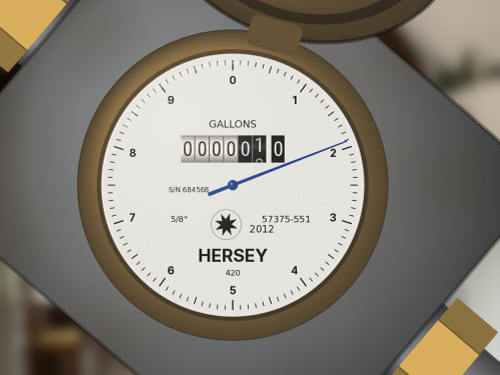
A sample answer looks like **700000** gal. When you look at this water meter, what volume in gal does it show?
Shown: **11.9** gal
